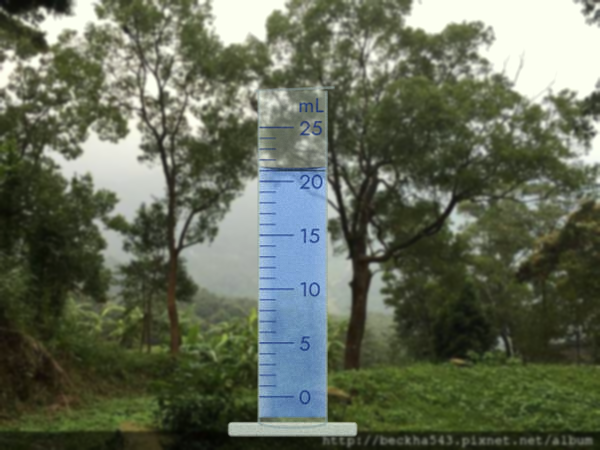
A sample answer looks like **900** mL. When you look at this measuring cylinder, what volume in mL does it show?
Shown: **21** mL
